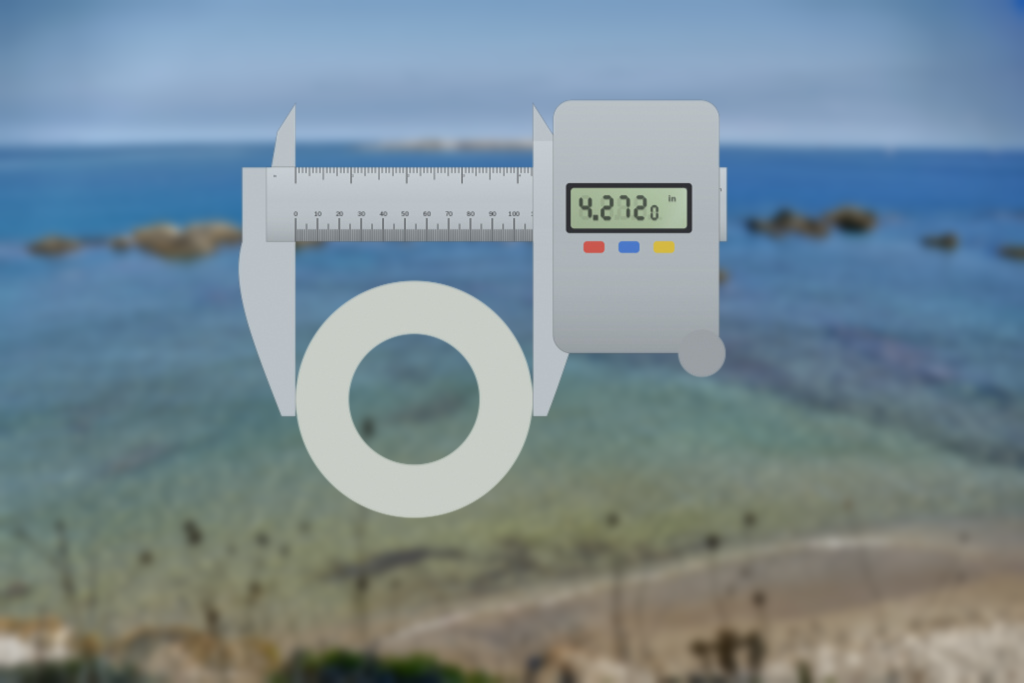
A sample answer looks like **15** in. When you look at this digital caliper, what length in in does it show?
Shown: **4.2720** in
